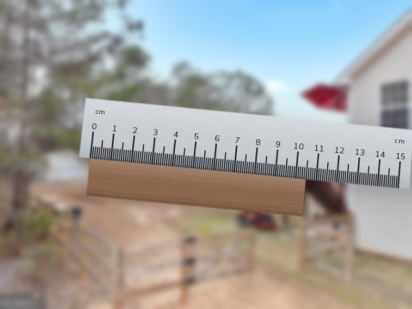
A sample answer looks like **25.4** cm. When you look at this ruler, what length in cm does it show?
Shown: **10.5** cm
